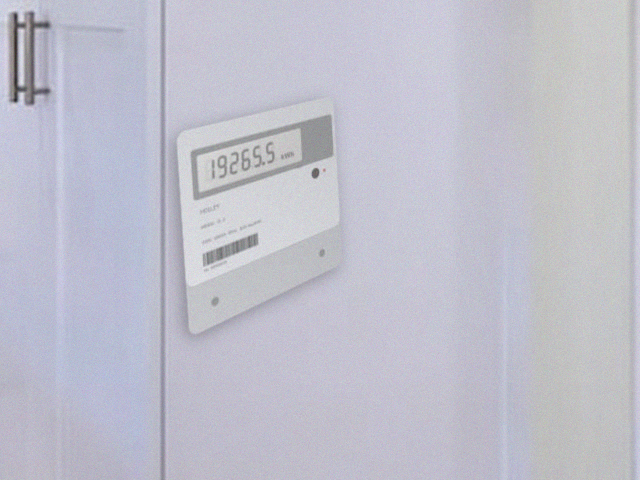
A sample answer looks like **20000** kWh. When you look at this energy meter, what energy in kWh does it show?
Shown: **19265.5** kWh
